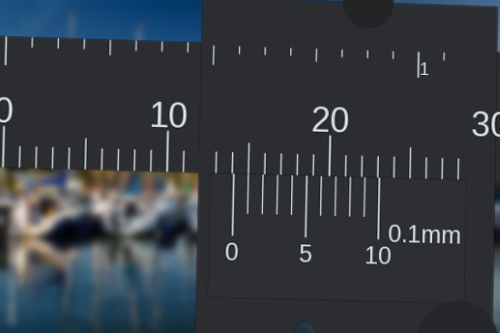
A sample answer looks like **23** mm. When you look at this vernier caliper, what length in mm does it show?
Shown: **14.1** mm
